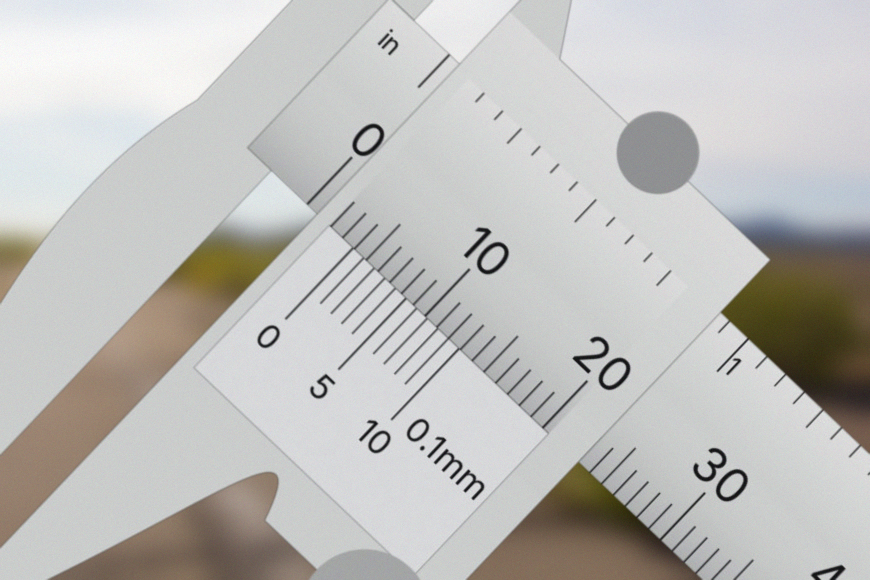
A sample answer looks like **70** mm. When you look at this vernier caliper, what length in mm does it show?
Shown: **3.9** mm
